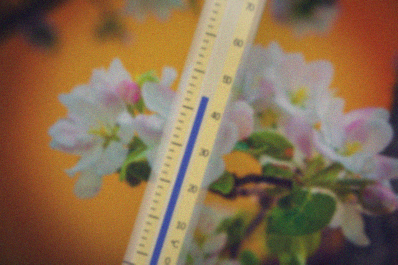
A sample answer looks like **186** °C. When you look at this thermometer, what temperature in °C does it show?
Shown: **44** °C
